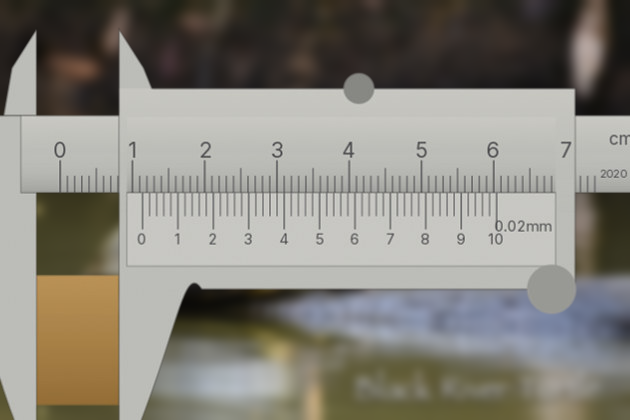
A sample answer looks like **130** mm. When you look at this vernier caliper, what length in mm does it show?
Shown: **11.4** mm
